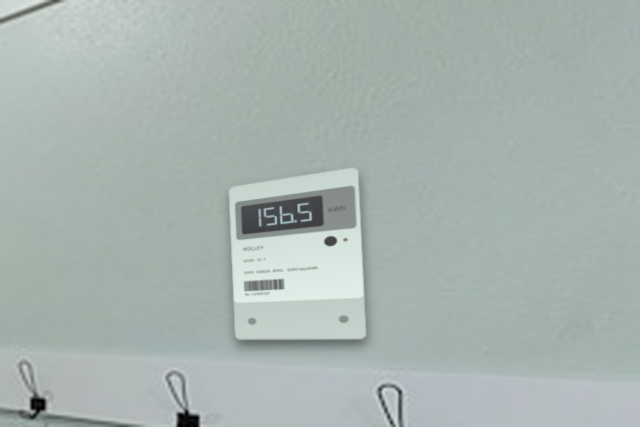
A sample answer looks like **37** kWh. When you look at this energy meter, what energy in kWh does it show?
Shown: **156.5** kWh
